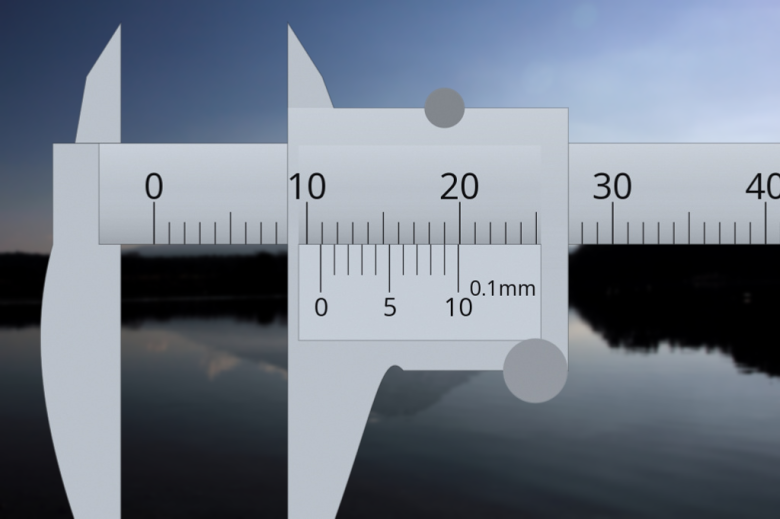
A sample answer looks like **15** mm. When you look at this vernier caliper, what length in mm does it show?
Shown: **10.9** mm
